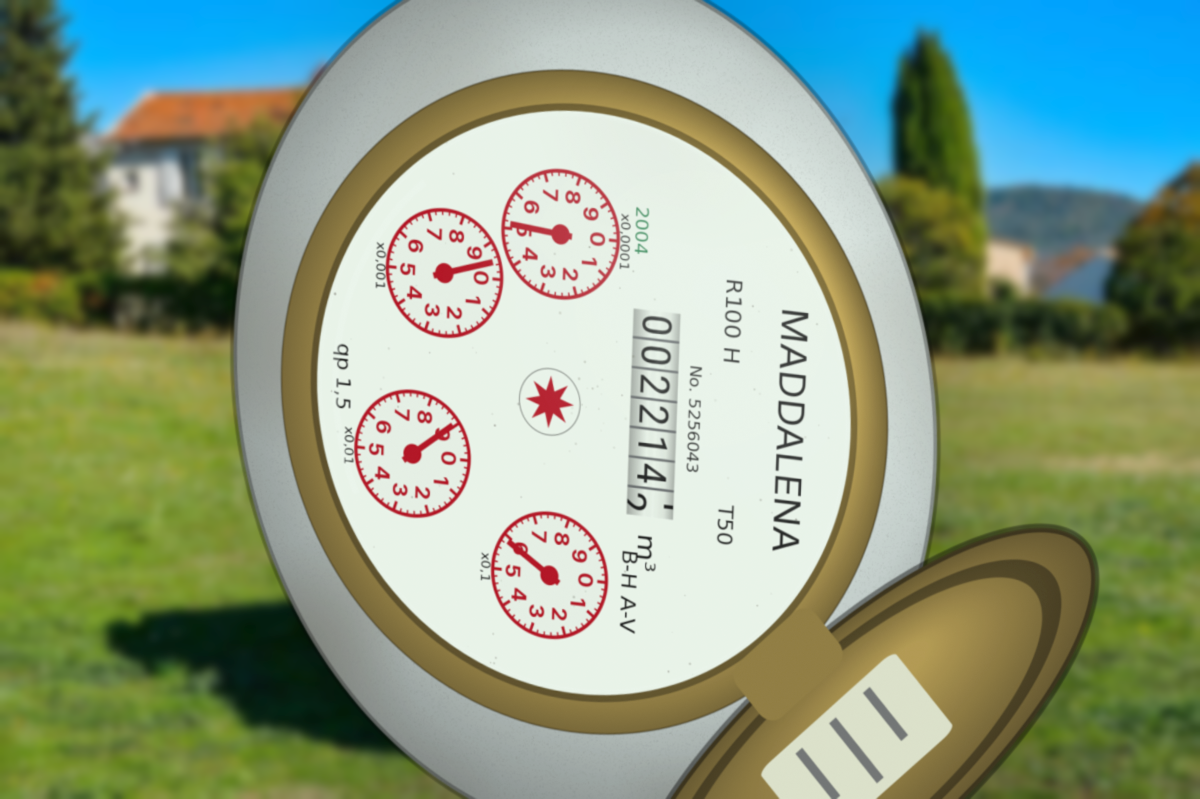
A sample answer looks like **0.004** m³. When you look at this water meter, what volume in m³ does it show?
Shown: **22141.5895** m³
